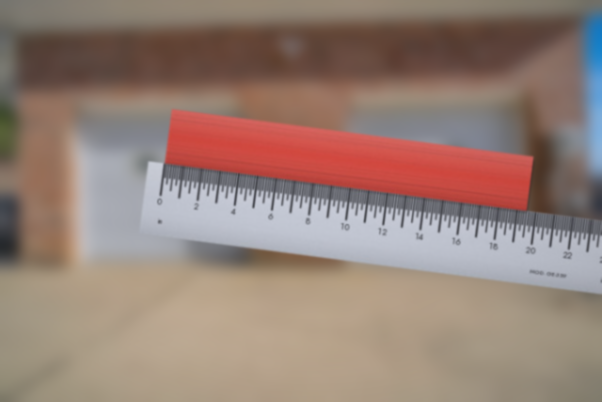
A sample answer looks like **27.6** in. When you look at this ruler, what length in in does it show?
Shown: **19.5** in
